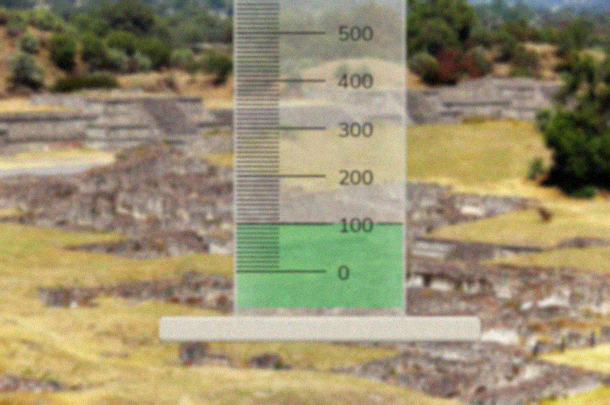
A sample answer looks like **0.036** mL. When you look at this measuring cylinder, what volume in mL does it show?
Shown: **100** mL
